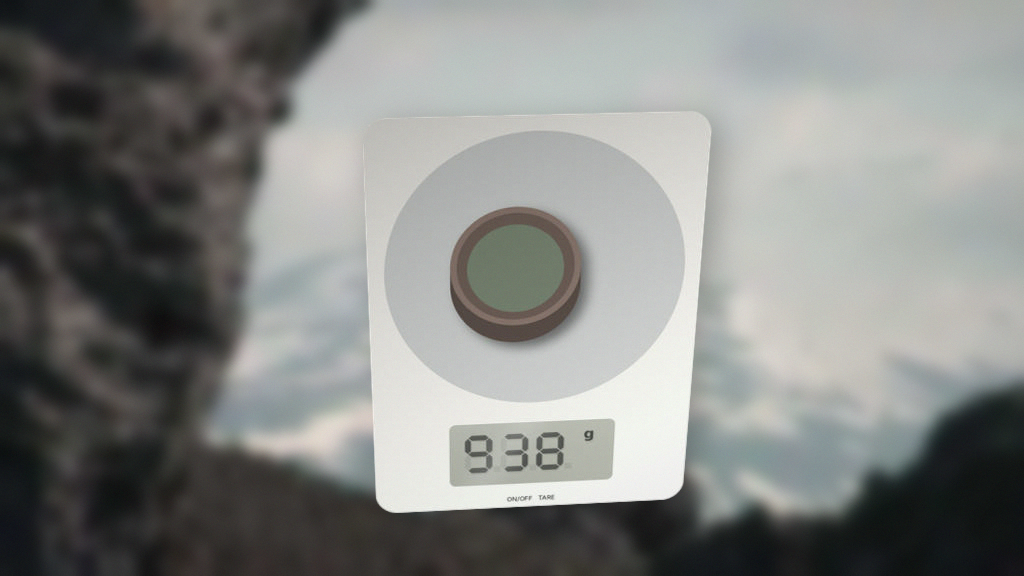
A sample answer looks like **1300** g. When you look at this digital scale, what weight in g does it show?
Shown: **938** g
